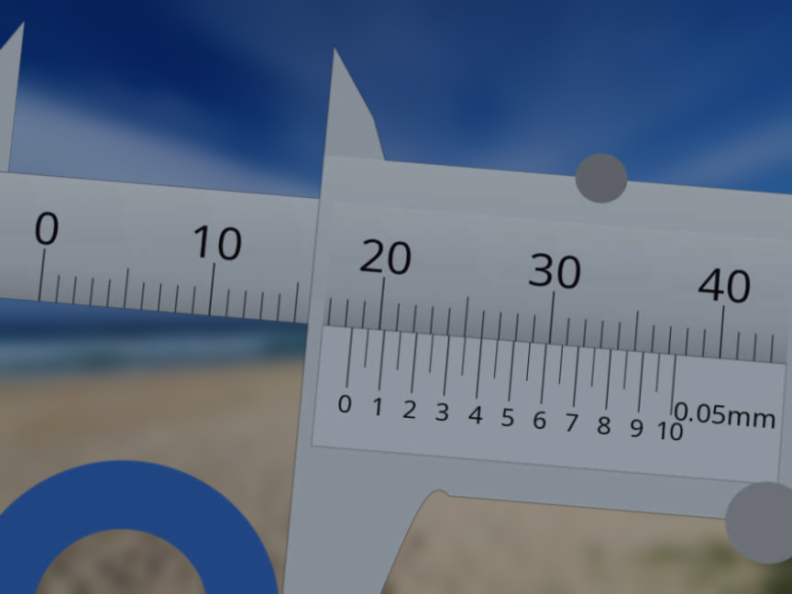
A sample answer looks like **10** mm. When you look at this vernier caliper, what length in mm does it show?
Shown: **18.4** mm
